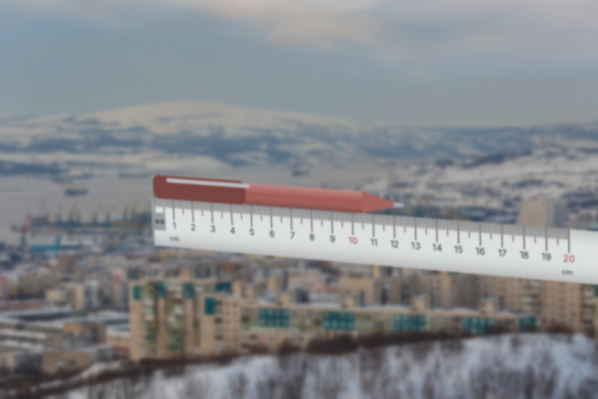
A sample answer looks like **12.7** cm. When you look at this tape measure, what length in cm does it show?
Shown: **12.5** cm
